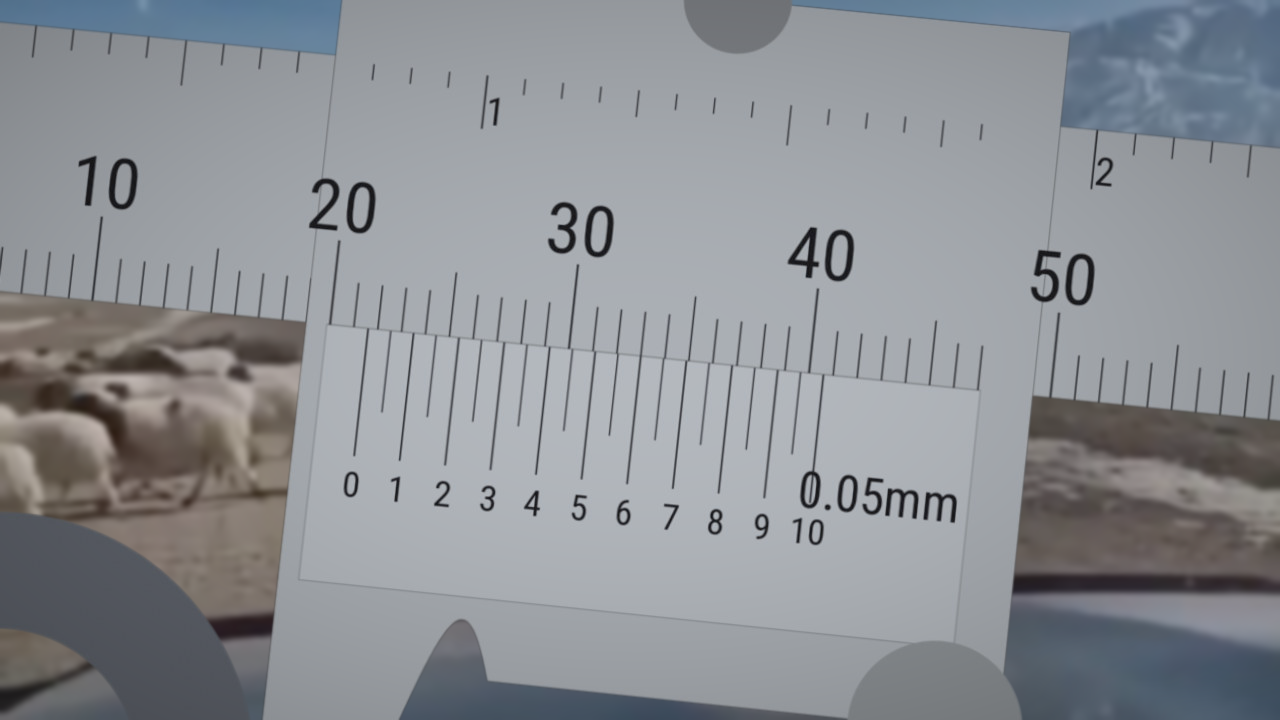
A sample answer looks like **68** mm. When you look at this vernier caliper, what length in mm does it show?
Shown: **21.6** mm
